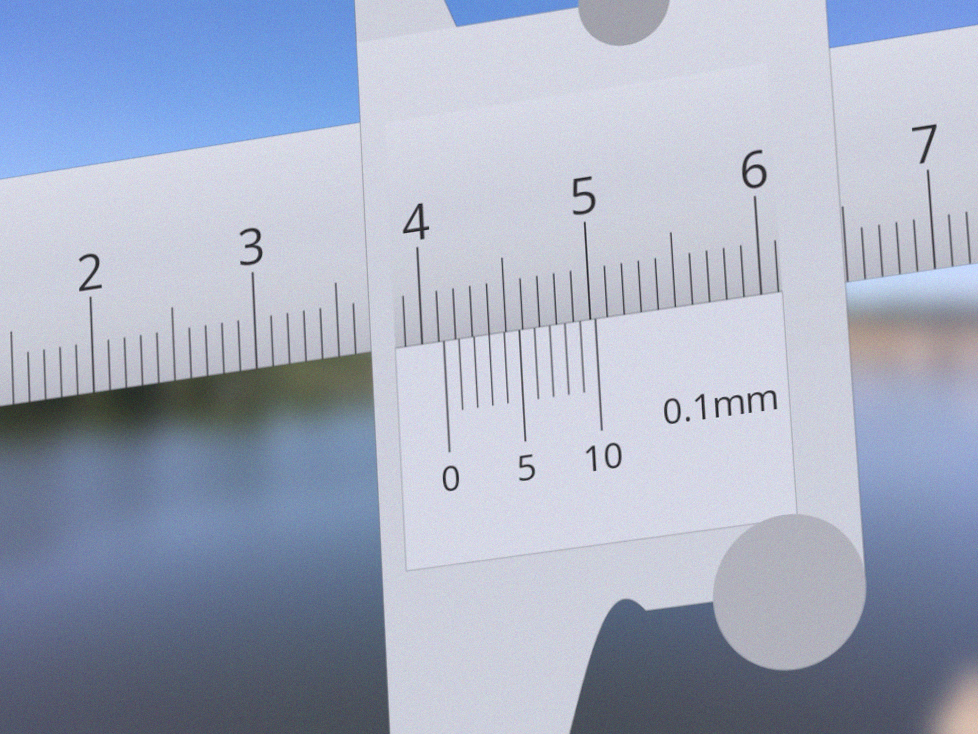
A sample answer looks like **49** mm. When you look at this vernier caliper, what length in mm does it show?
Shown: **41.3** mm
